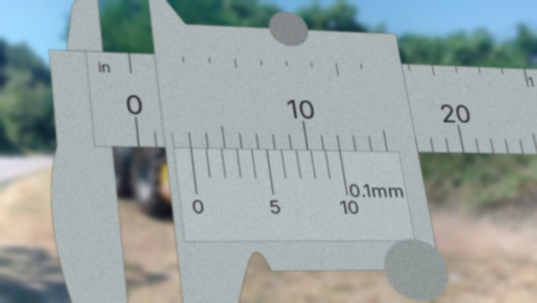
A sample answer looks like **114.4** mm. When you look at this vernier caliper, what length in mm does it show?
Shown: **3.0** mm
